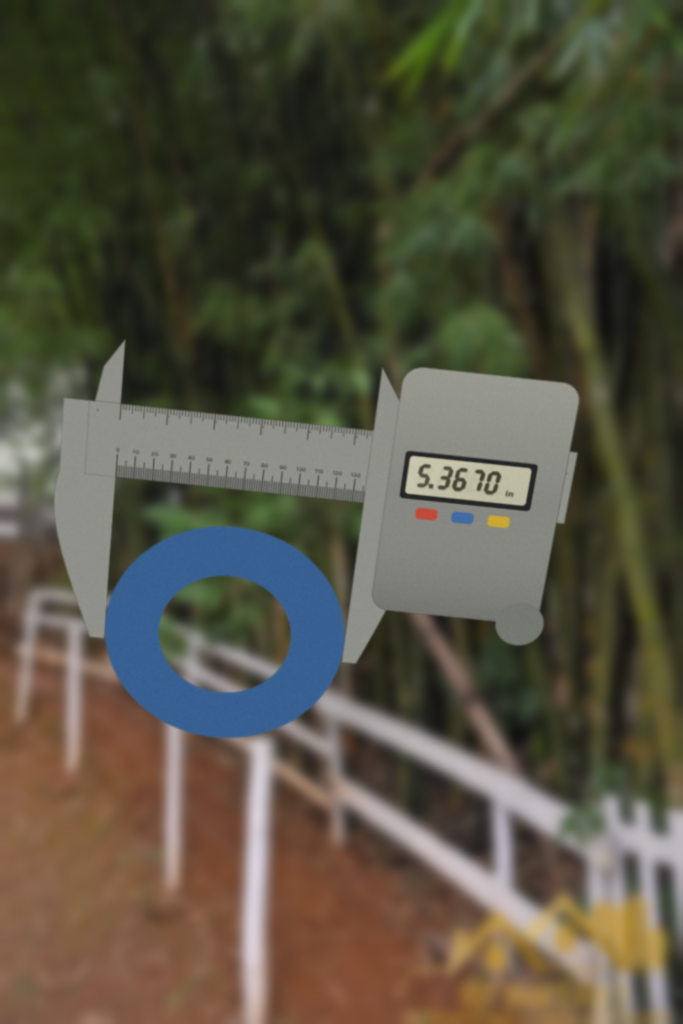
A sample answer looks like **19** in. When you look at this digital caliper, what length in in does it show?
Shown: **5.3670** in
